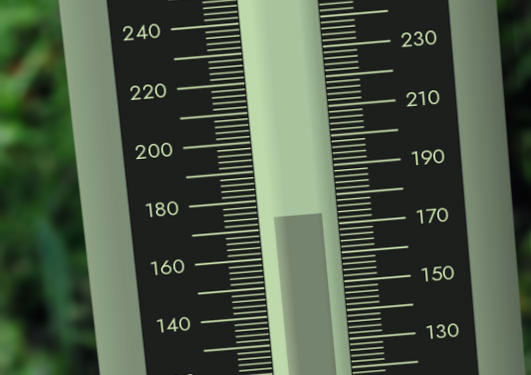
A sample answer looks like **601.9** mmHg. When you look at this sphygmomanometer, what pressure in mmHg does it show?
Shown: **174** mmHg
